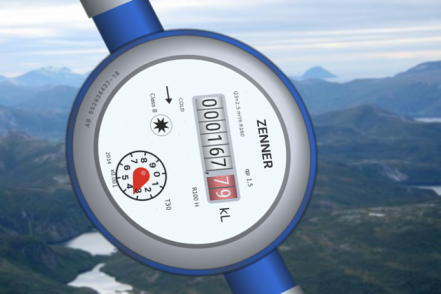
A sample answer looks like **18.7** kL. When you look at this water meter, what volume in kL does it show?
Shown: **167.793** kL
